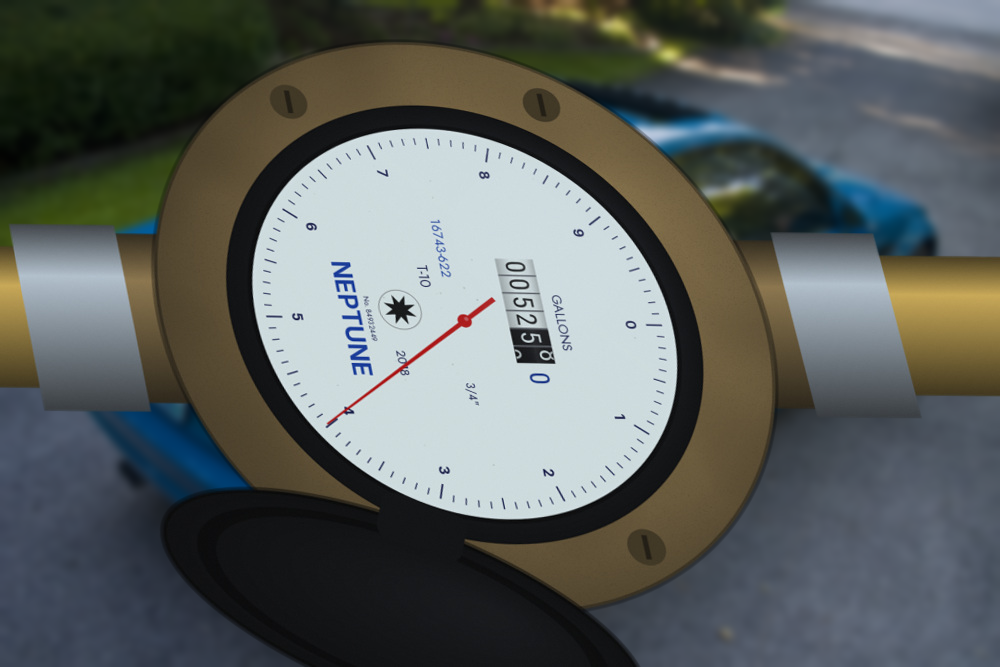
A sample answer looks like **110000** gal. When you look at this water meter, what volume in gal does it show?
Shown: **52584.0** gal
